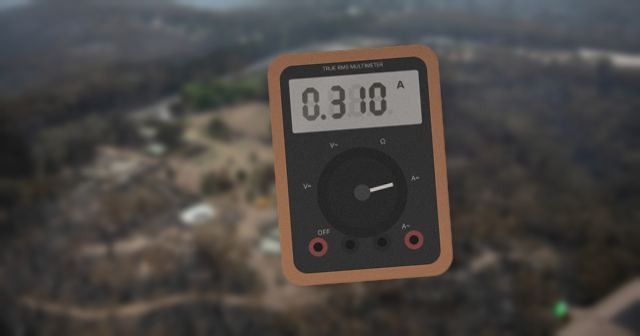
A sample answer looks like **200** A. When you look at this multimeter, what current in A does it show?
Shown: **0.310** A
